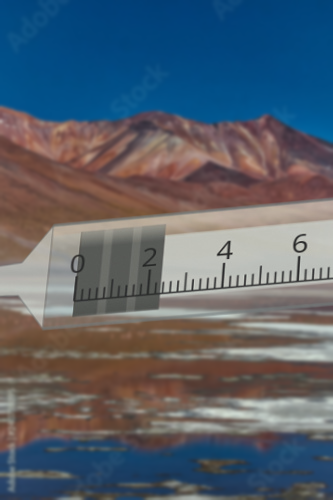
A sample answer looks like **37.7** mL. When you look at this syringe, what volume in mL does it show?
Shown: **0** mL
